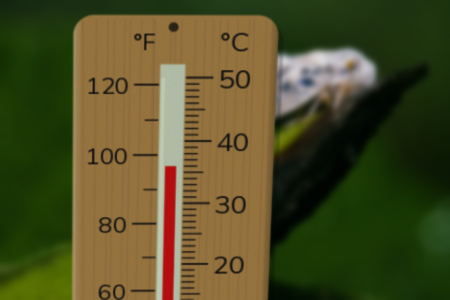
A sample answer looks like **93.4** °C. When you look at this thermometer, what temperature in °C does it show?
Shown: **36** °C
